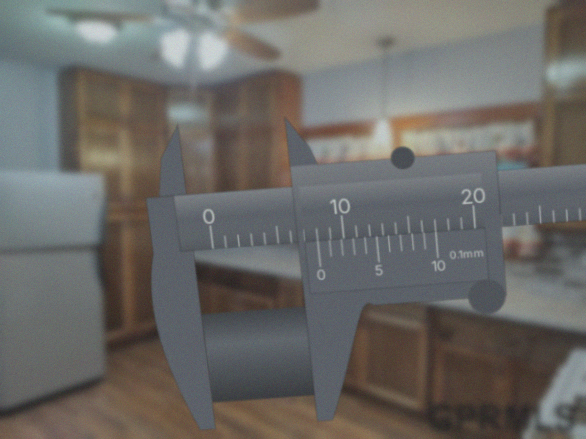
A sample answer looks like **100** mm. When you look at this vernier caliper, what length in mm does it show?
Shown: **8.0** mm
